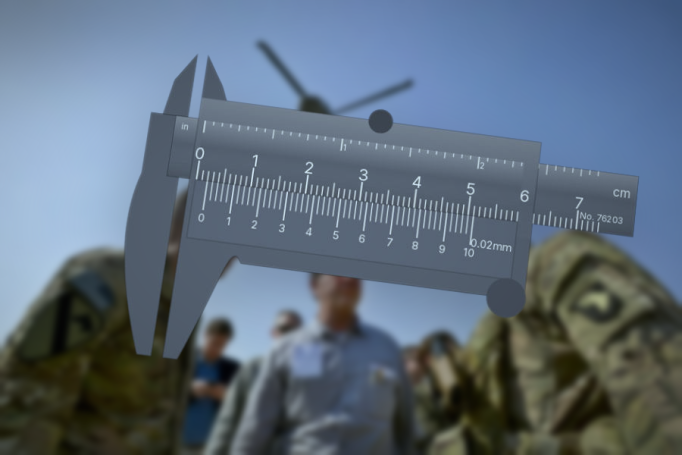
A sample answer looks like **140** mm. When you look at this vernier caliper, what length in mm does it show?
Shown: **2.0** mm
